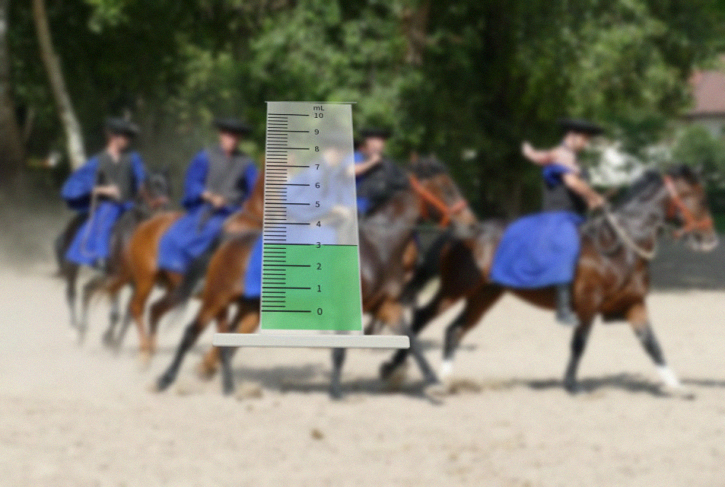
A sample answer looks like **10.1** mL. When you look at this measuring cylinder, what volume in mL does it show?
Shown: **3** mL
